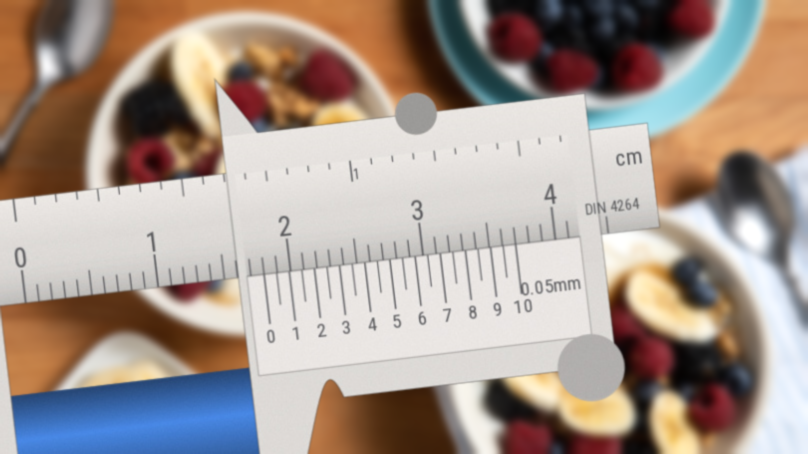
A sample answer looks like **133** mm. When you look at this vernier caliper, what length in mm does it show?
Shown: **18.0** mm
